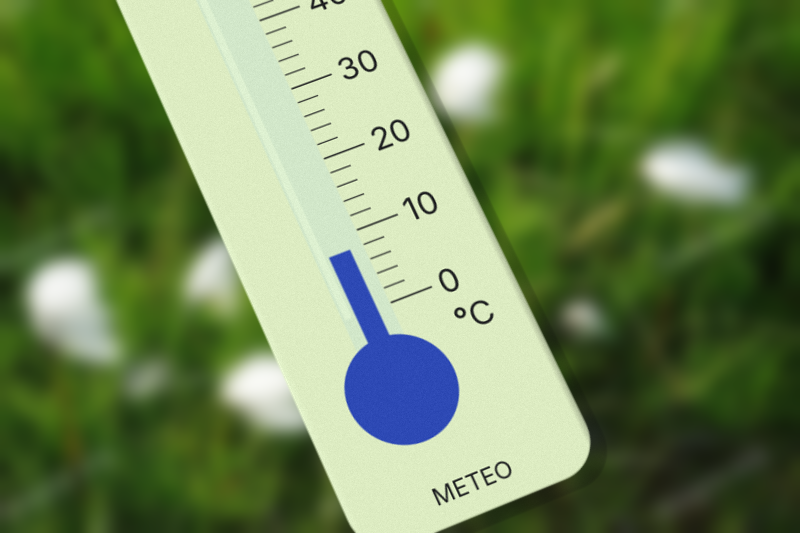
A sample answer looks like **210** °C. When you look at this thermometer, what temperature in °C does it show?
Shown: **8** °C
